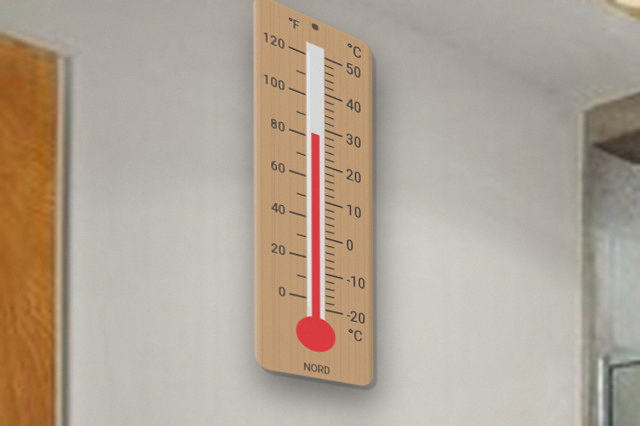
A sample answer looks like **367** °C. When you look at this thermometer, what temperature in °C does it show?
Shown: **28** °C
